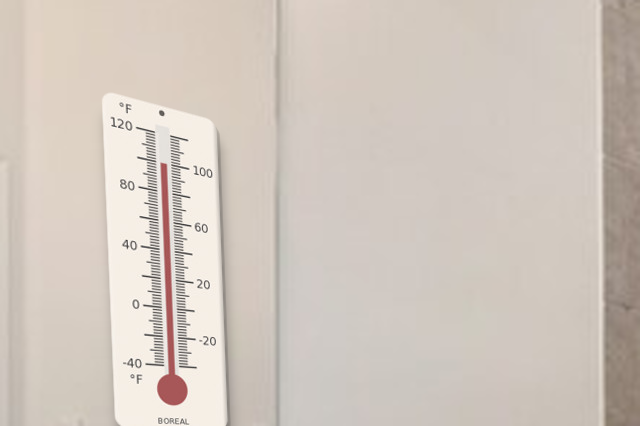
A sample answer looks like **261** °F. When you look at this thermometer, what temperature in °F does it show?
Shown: **100** °F
